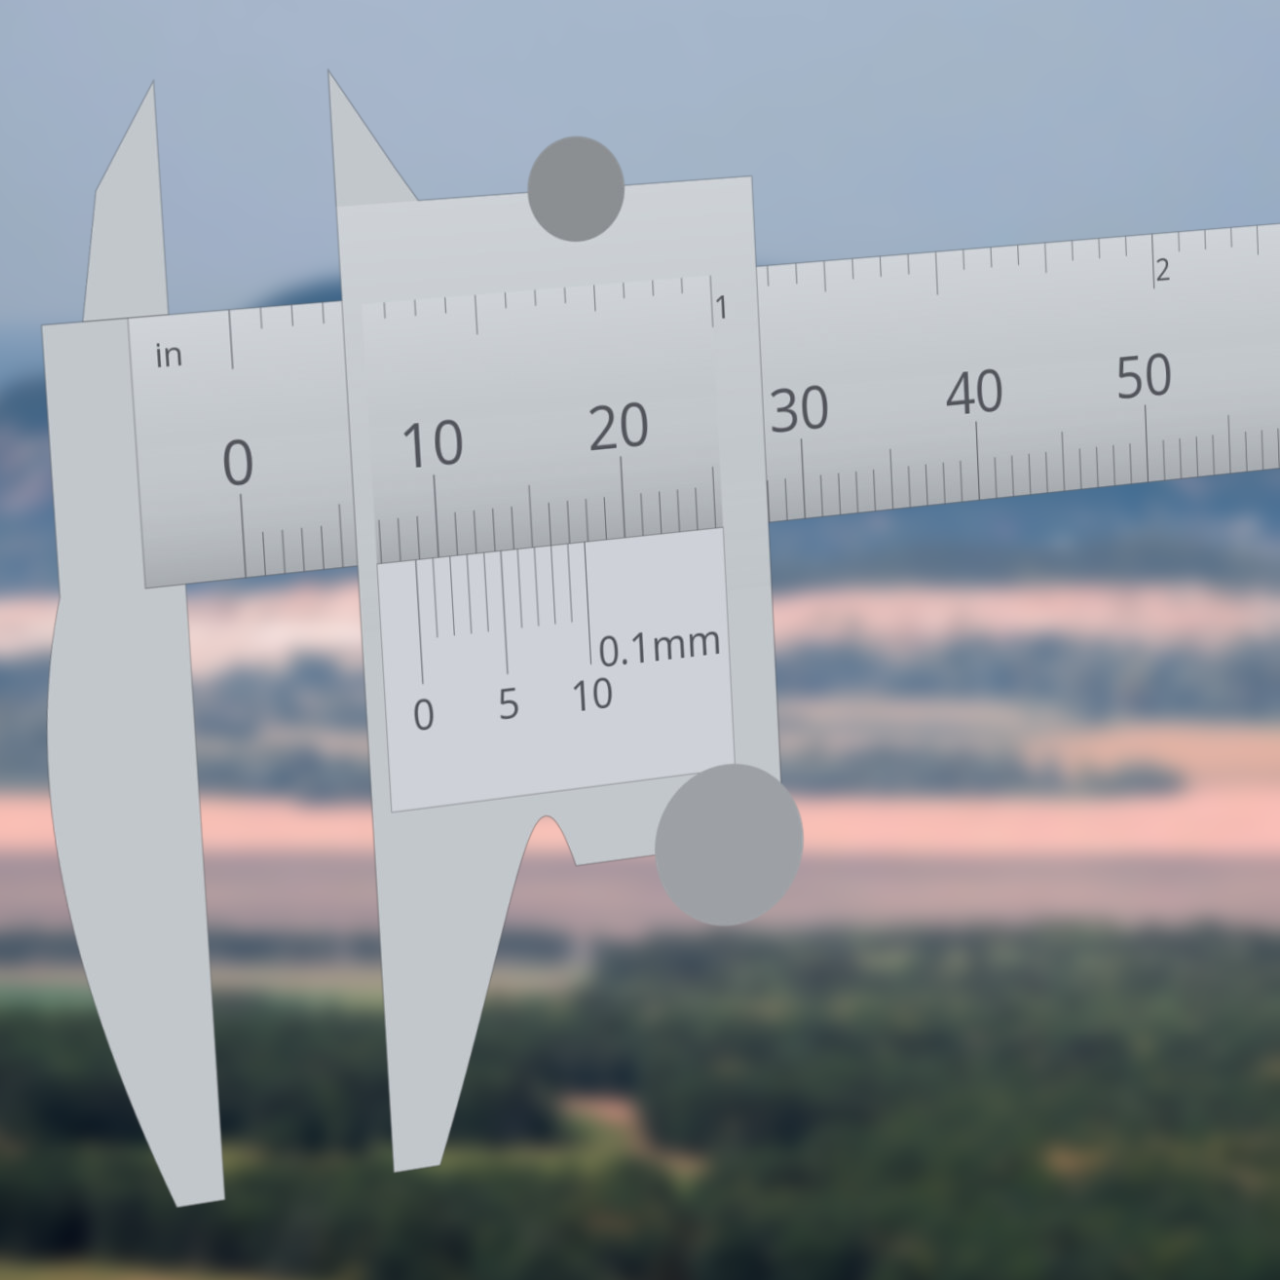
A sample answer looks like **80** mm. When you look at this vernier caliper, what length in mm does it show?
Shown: **8.8** mm
